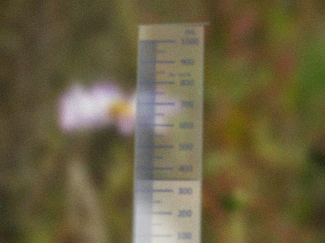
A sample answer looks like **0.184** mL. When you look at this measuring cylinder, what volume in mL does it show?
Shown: **350** mL
